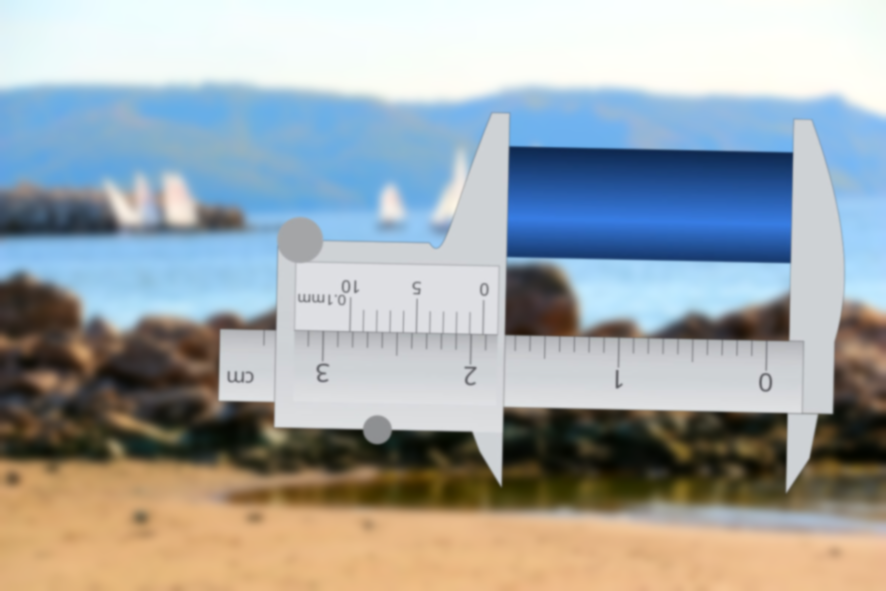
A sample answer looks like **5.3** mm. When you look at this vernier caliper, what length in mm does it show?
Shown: **19.2** mm
